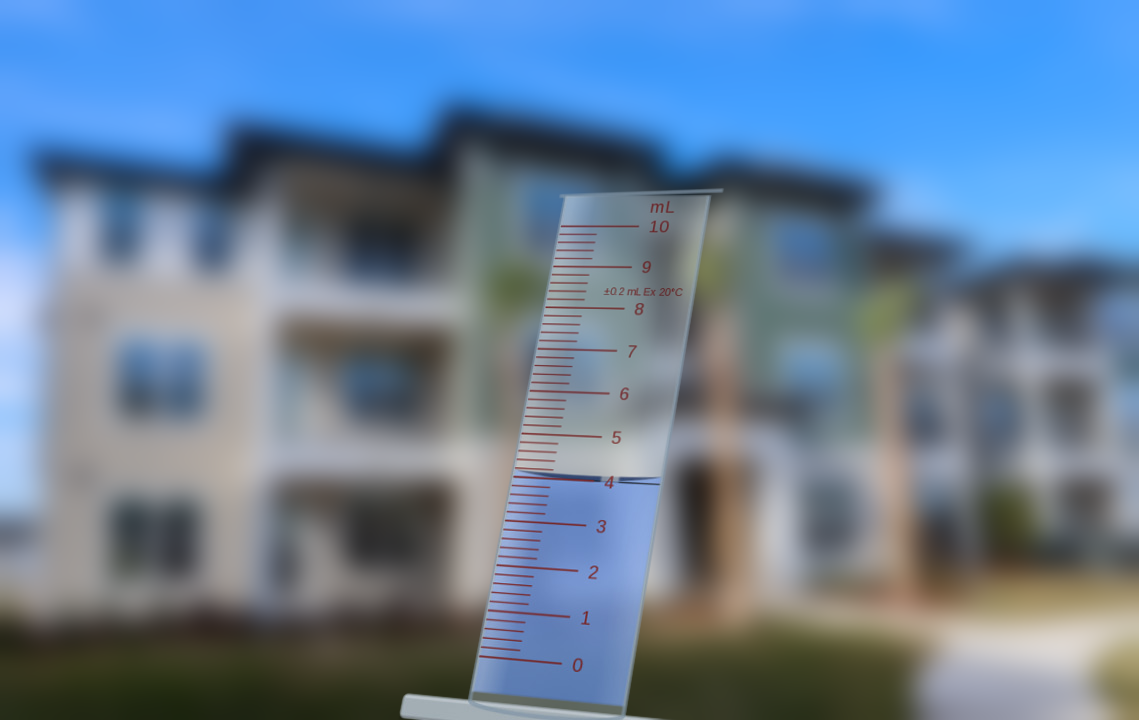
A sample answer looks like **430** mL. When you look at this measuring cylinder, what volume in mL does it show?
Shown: **4** mL
